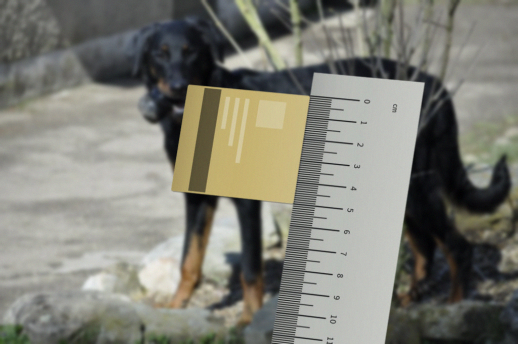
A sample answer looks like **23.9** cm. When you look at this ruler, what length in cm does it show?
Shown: **5** cm
